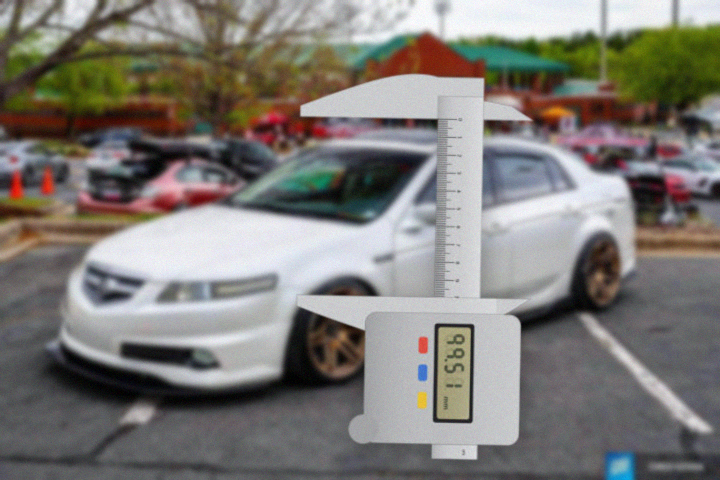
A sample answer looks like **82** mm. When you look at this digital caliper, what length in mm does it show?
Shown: **99.51** mm
